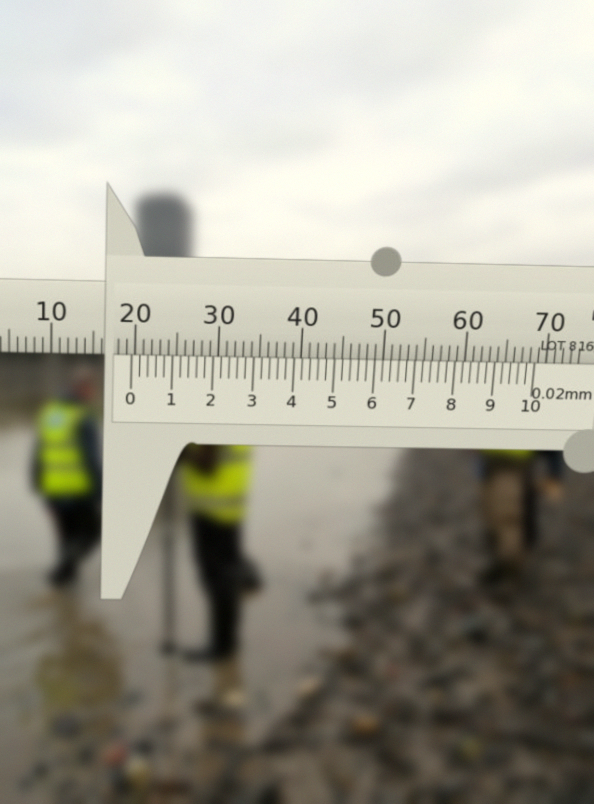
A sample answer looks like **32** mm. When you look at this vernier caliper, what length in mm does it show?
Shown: **19.6** mm
